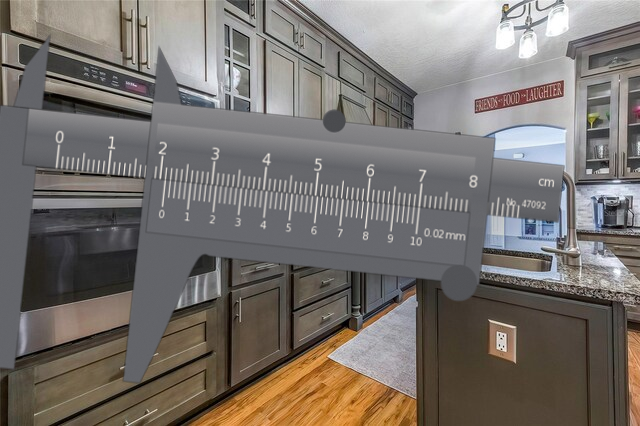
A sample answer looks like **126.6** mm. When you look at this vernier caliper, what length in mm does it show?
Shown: **21.0** mm
